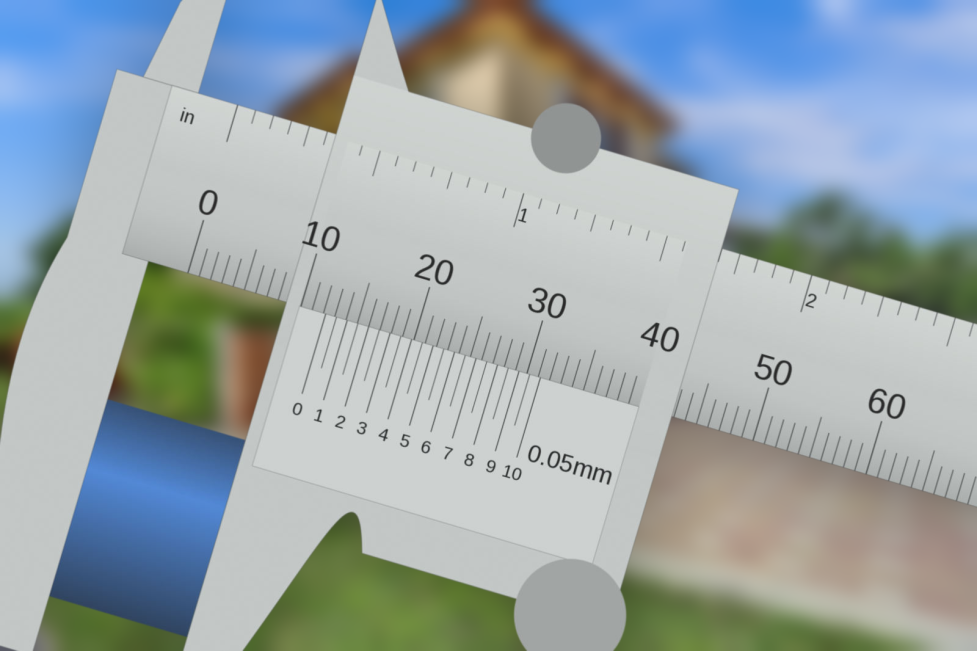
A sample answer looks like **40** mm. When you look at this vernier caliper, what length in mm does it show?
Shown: **12.2** mm
